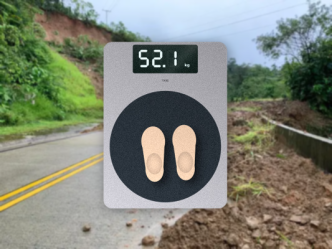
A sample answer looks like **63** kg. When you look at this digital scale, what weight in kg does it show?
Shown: **52.1** kg
